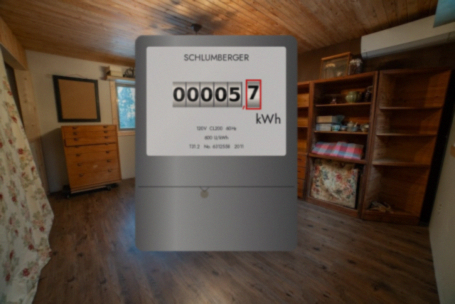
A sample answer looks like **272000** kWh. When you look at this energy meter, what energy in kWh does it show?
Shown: **5.7** kWh
